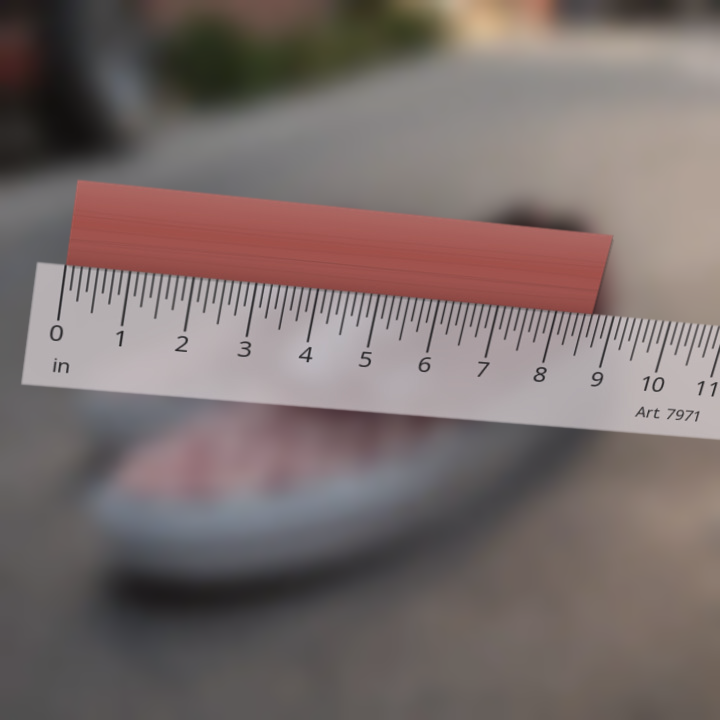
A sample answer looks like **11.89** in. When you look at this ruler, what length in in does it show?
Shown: **8.625** in
